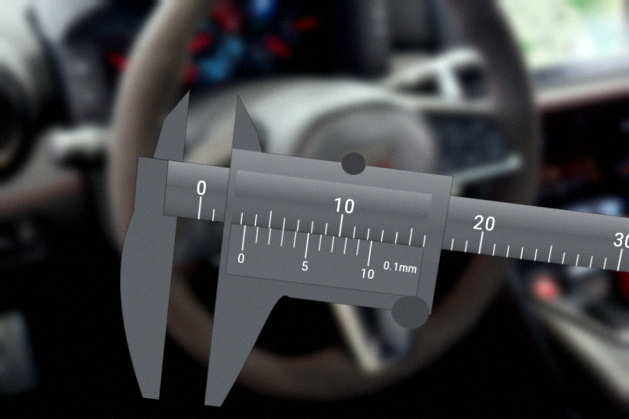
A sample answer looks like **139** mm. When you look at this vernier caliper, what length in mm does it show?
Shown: **3.3** mm
